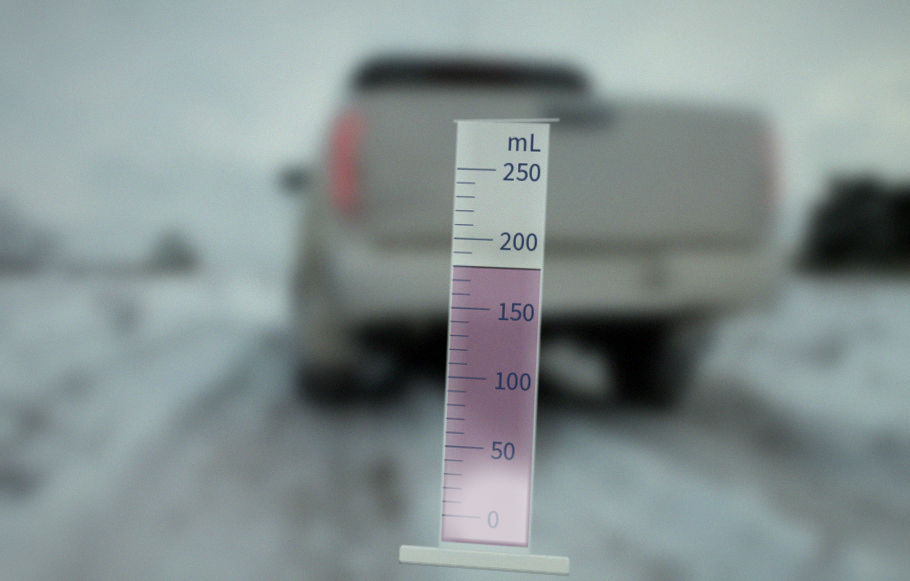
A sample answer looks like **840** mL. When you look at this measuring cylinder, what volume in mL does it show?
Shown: **180** mL
